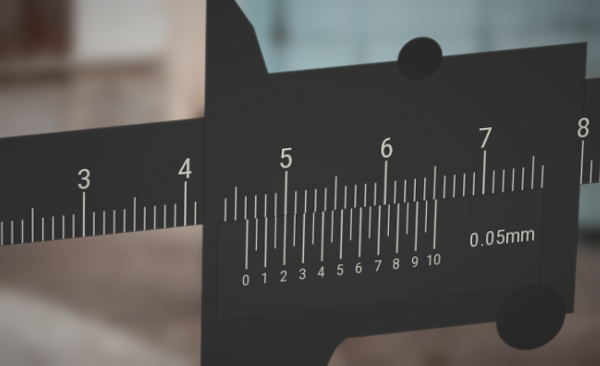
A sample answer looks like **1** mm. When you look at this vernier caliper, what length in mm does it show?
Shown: **46.2** mm
